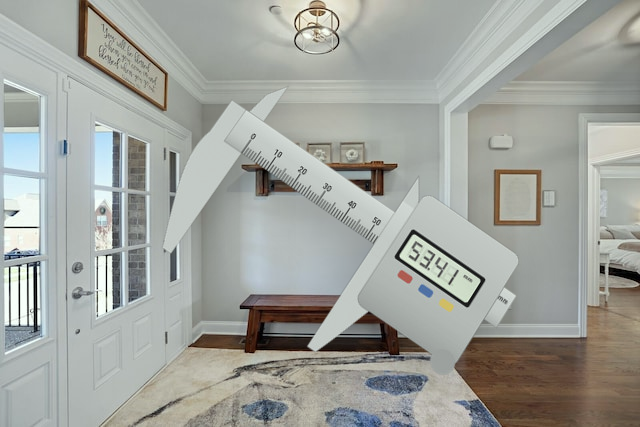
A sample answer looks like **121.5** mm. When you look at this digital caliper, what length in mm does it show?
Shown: **53.41** mm
